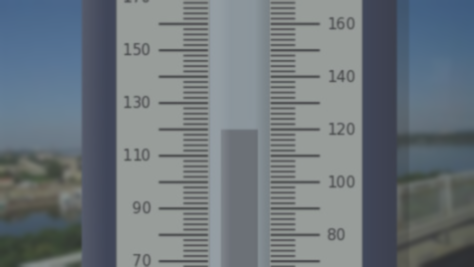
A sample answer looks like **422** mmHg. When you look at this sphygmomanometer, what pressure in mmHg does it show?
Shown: **120** mmHg
